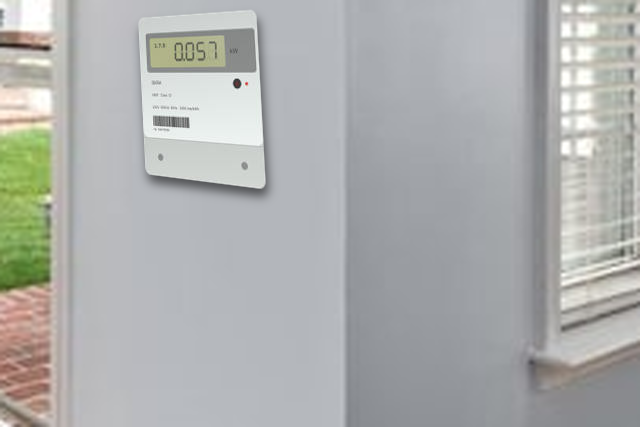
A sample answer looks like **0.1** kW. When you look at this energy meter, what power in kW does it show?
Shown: **0.057** kW
